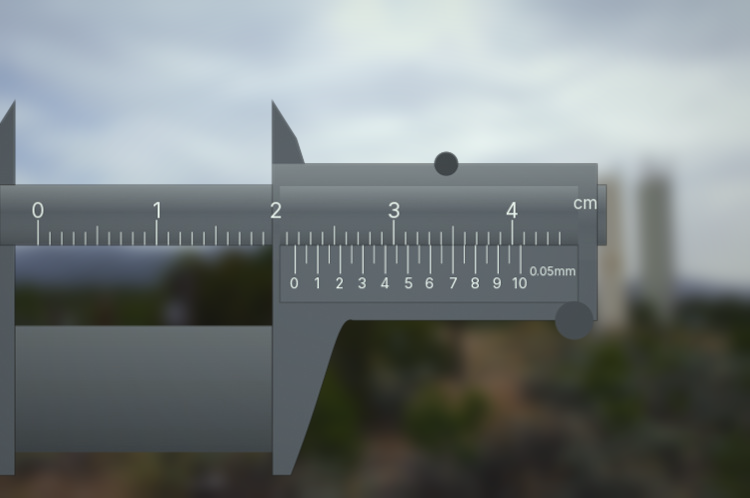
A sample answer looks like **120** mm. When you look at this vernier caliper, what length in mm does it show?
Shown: **21.7** mm
